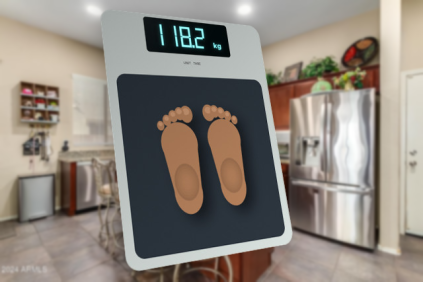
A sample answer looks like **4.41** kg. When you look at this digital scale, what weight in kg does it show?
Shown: **118.2** kg
